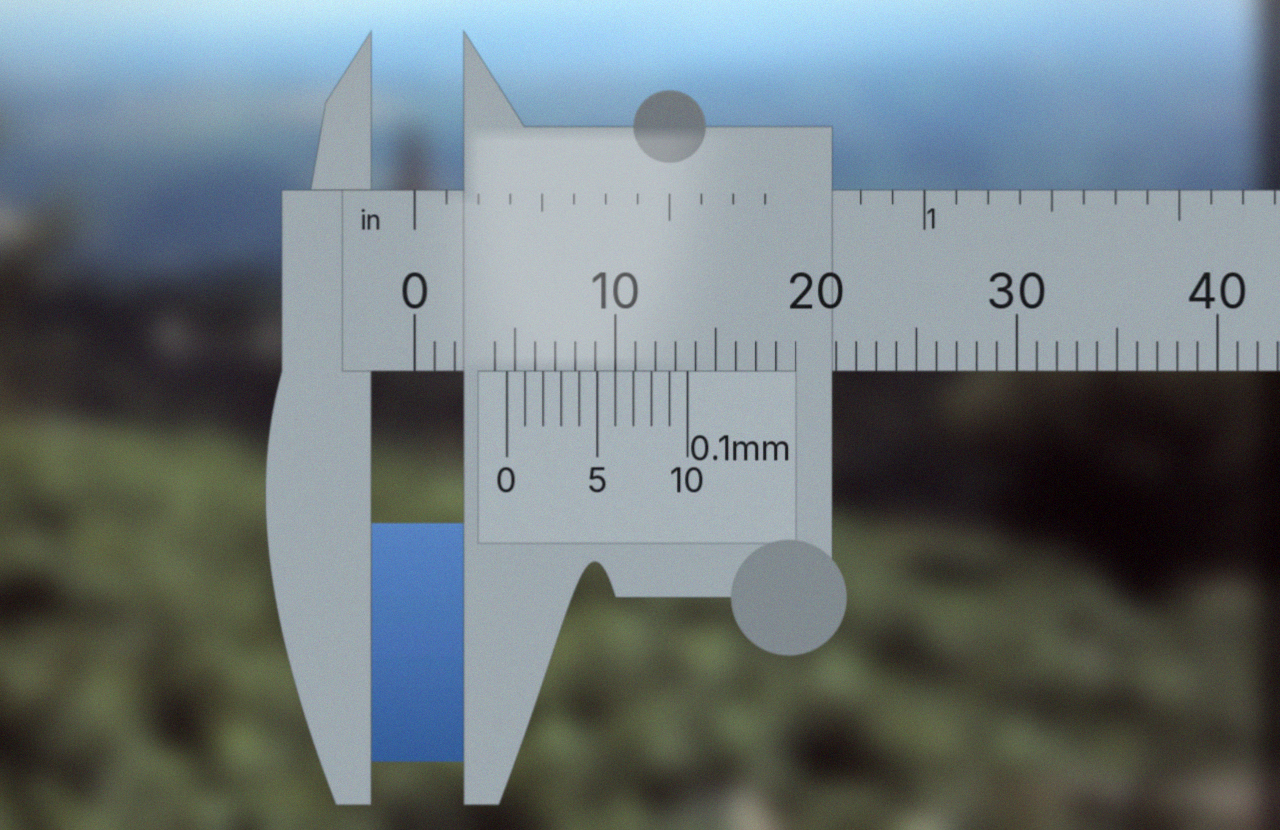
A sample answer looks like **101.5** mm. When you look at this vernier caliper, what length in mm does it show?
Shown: **4.6** mm
